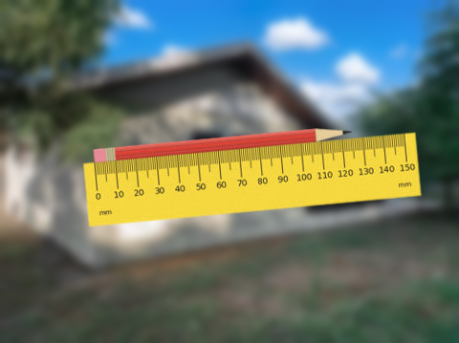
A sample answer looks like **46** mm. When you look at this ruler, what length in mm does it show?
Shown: **125** mm
